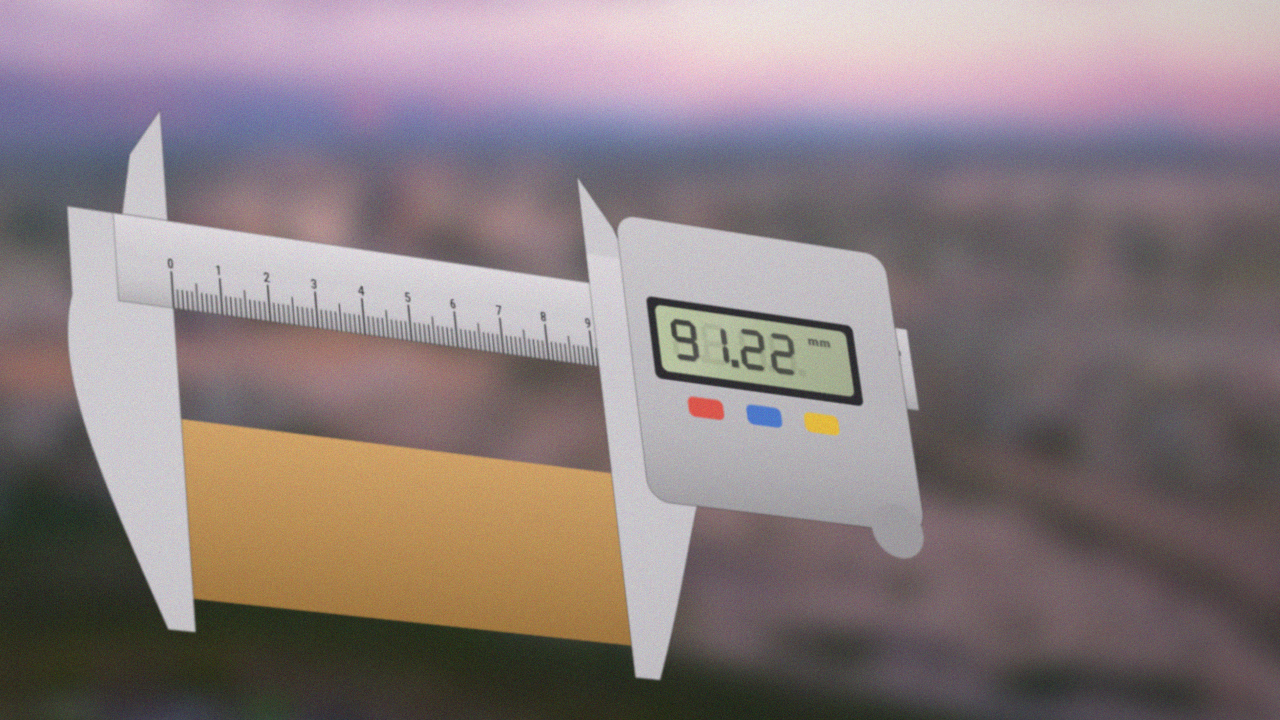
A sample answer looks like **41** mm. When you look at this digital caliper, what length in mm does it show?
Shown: **91.22** mm
